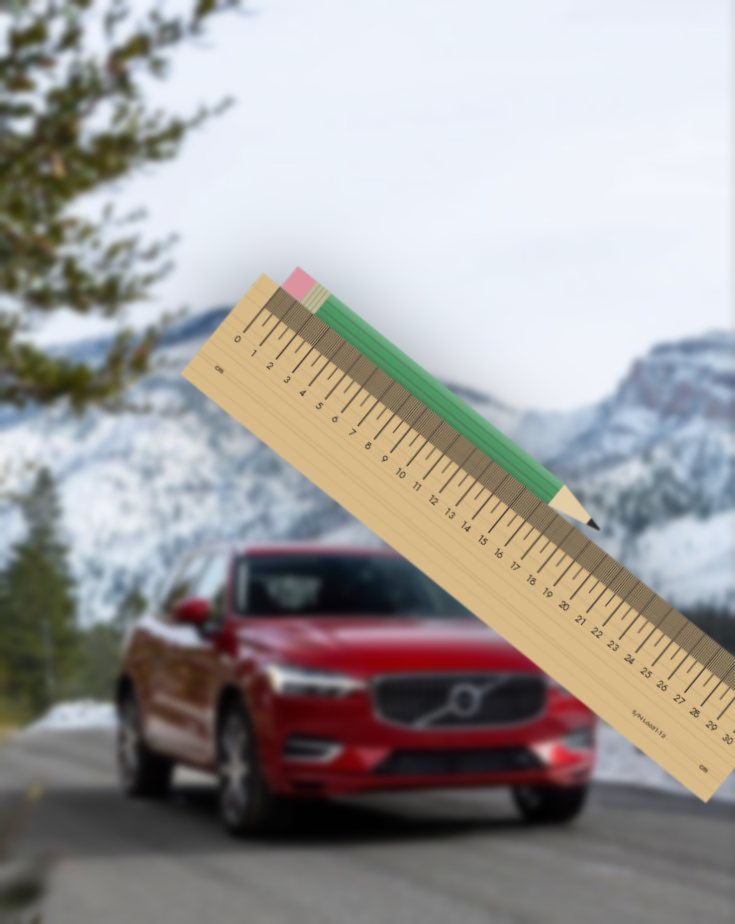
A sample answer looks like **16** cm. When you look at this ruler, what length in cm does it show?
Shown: **19** cm
